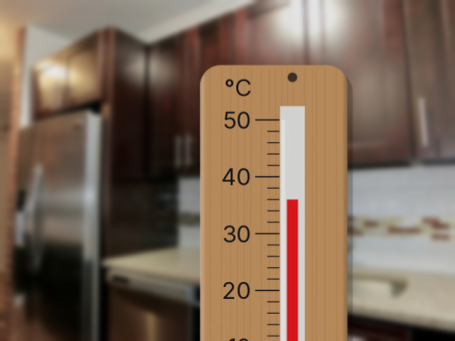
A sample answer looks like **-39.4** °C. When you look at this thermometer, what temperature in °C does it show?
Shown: **36** °C
